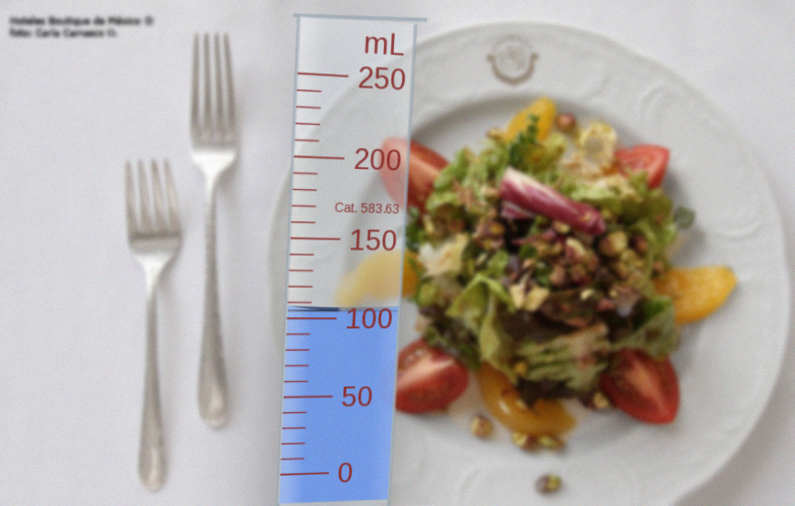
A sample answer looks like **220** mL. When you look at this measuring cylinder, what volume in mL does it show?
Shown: **105** mL
